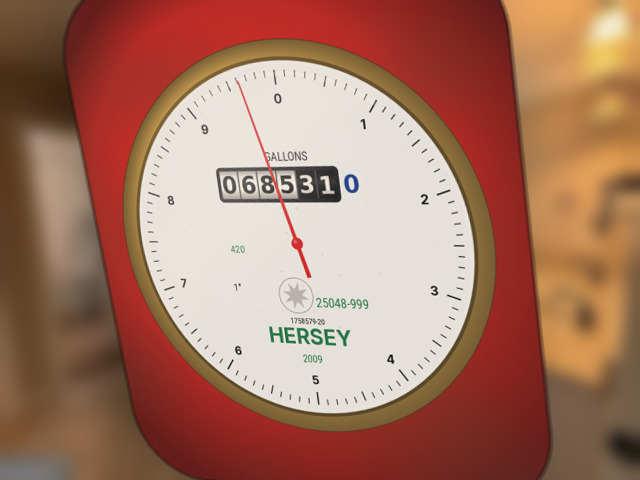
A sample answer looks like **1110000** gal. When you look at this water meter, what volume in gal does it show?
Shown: **685309.6** gal
